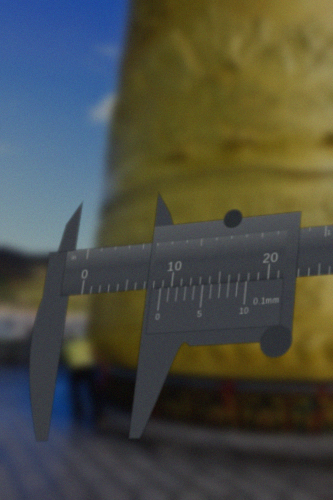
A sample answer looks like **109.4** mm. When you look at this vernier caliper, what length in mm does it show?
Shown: **8.8** mm
